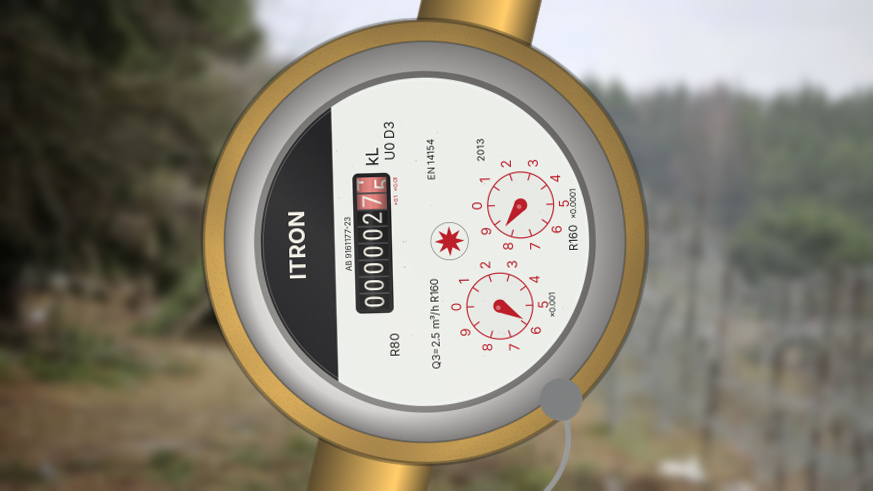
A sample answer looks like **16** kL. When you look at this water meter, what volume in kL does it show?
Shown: **2.7458** kL
